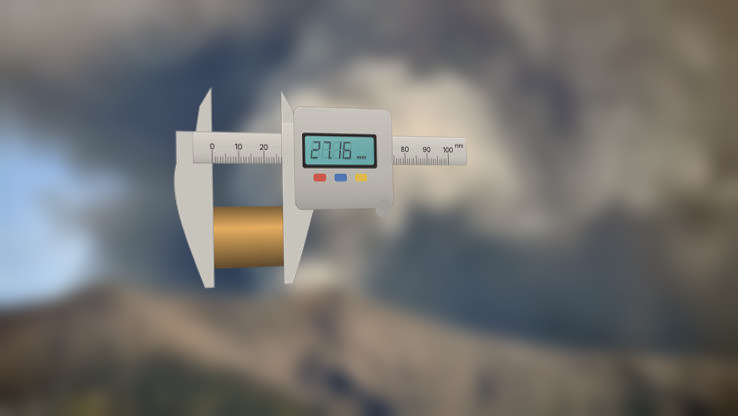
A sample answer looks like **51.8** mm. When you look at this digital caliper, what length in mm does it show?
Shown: **27.16** mm
